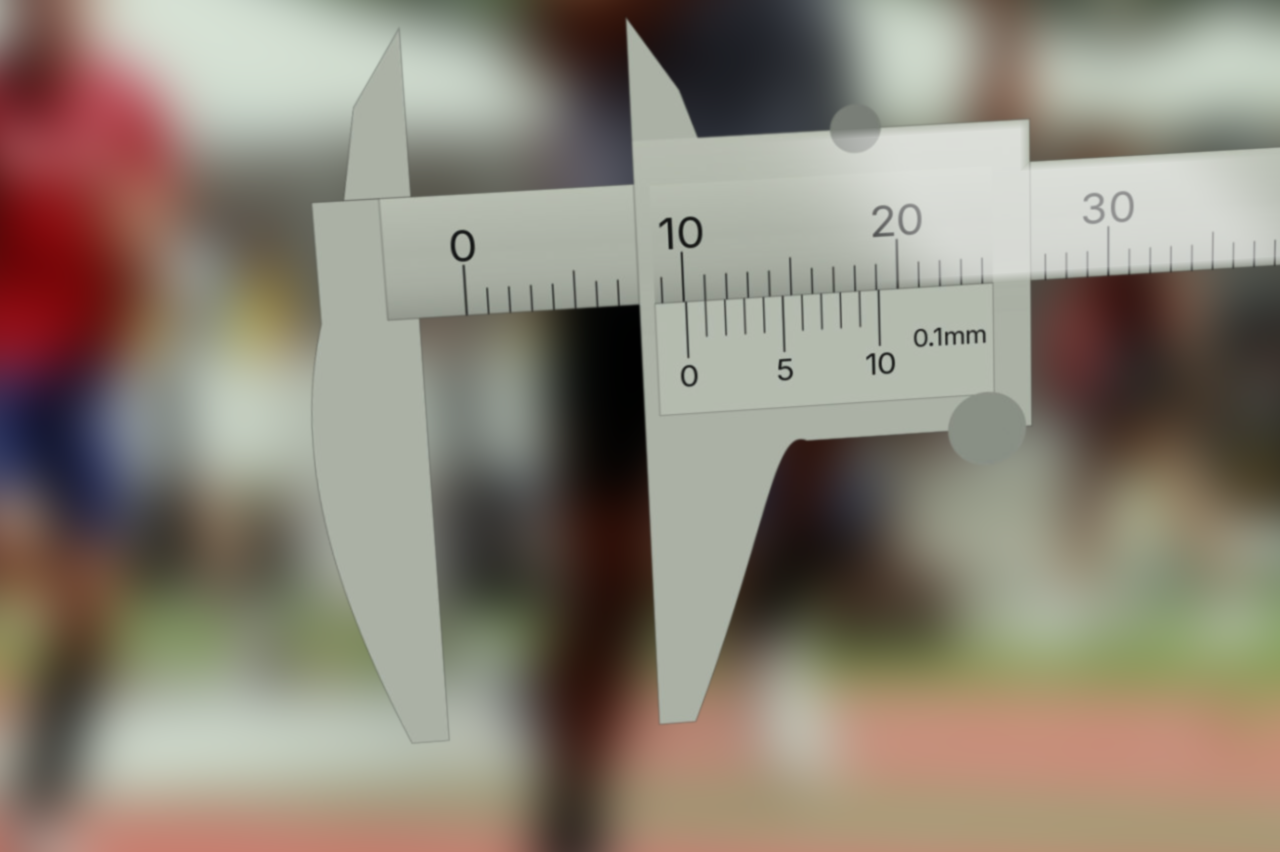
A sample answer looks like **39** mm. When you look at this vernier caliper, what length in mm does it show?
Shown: **10.1** mm
